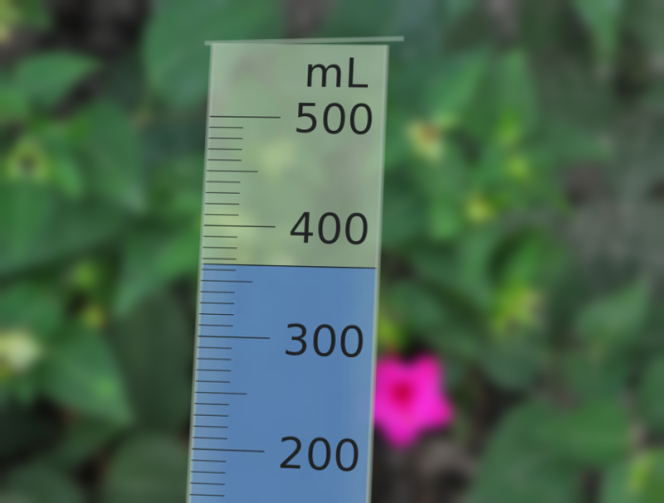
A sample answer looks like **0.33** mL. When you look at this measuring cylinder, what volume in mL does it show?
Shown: **365** mL
